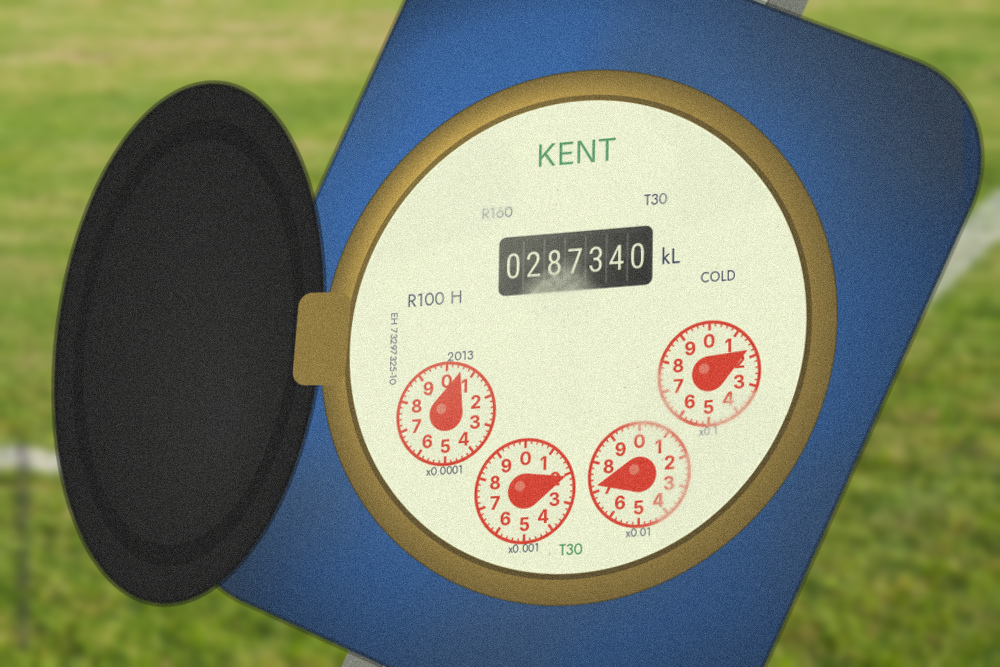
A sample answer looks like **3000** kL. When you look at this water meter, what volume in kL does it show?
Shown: **287340.1720** kL
